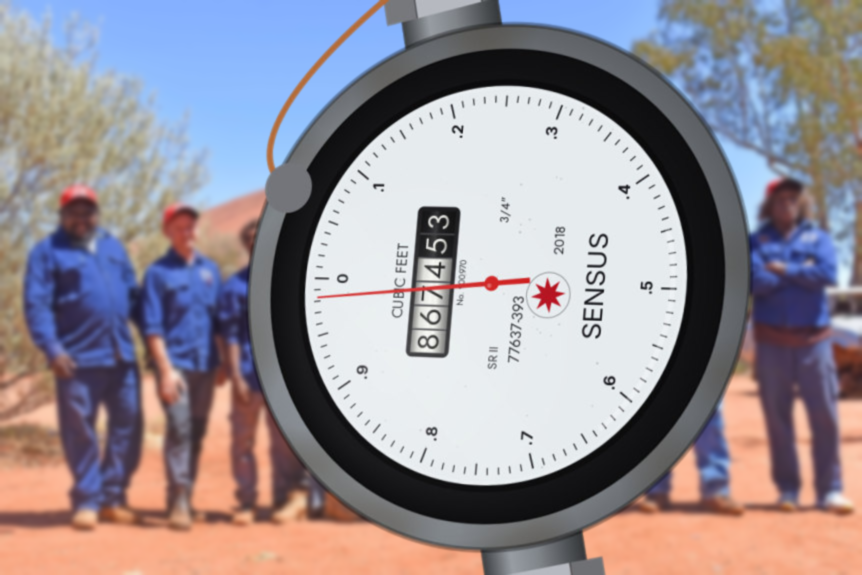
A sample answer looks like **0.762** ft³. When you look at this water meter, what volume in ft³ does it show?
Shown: **867452.98** ft³
